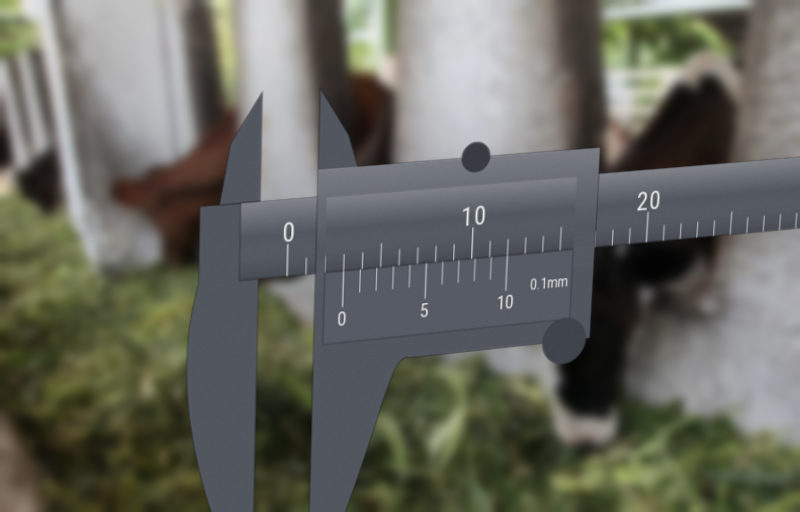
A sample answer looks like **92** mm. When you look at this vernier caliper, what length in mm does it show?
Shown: **3.0** mm
